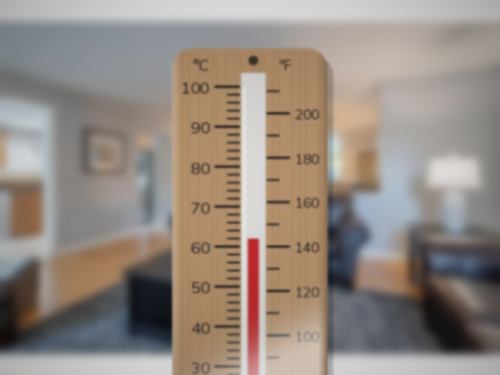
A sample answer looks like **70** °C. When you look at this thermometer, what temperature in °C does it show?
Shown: **62** °C
